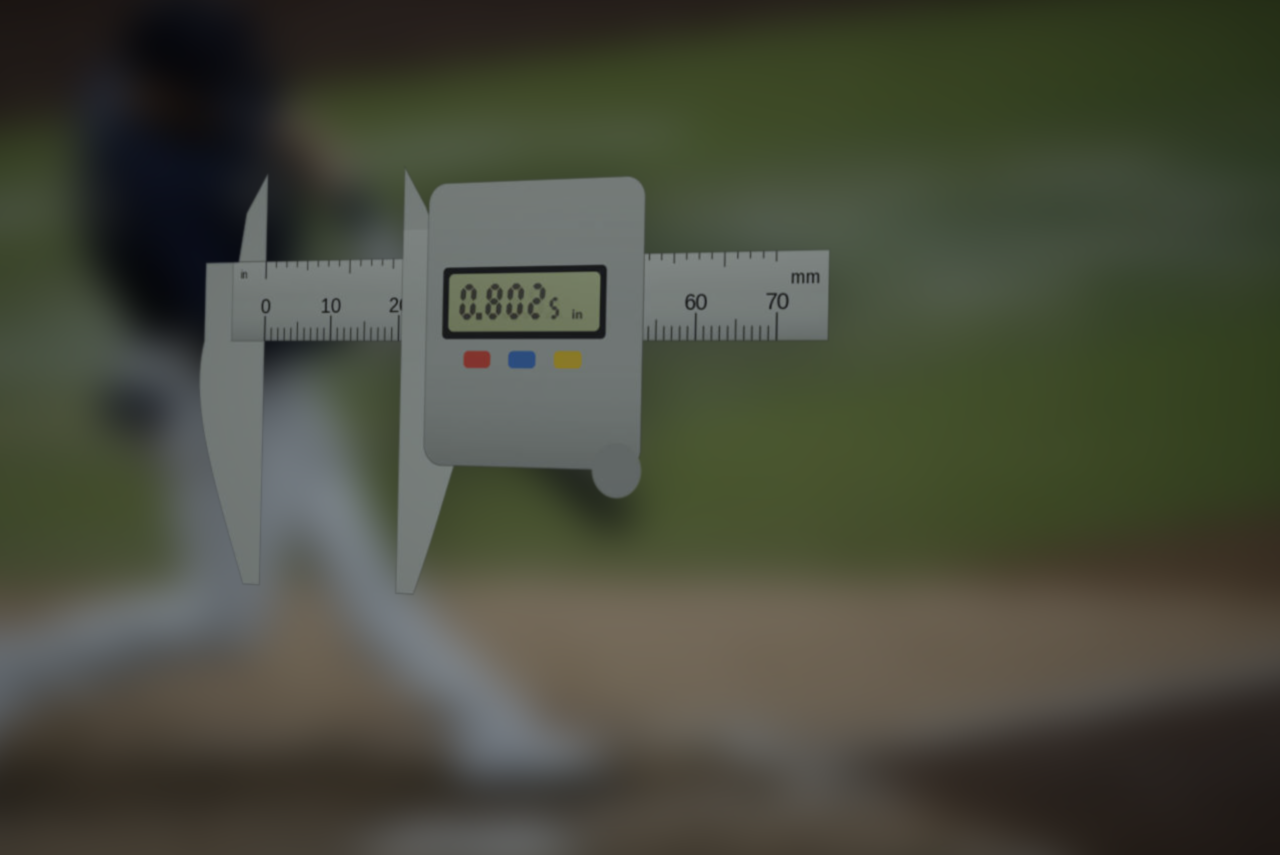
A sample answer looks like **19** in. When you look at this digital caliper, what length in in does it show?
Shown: **0.8025** in
